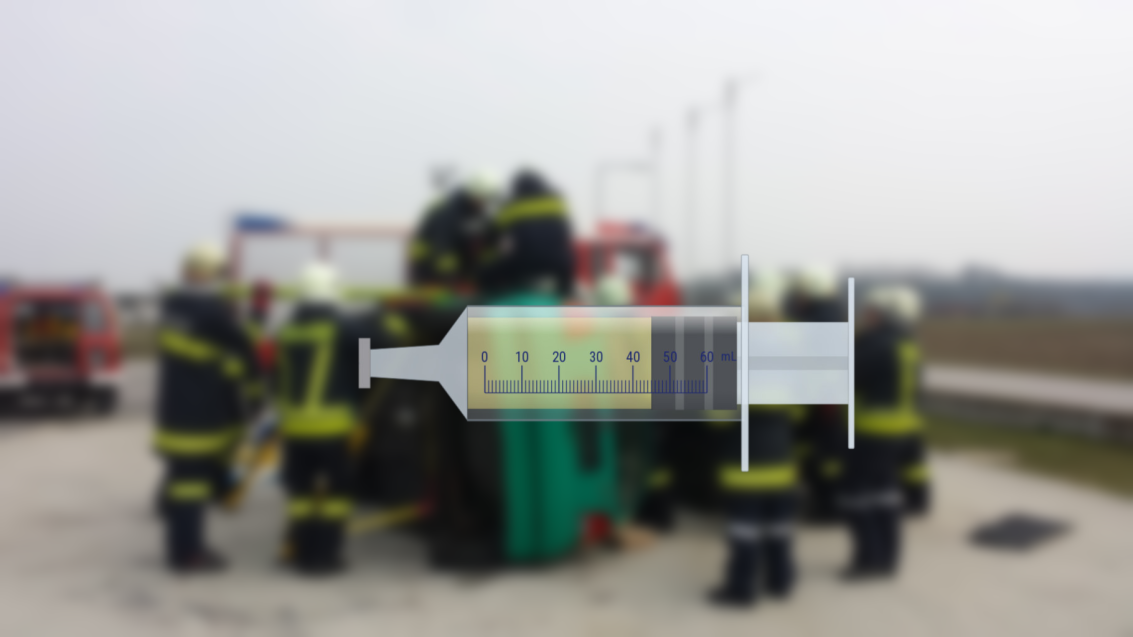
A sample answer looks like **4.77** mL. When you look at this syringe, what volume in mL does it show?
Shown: **45** mL
